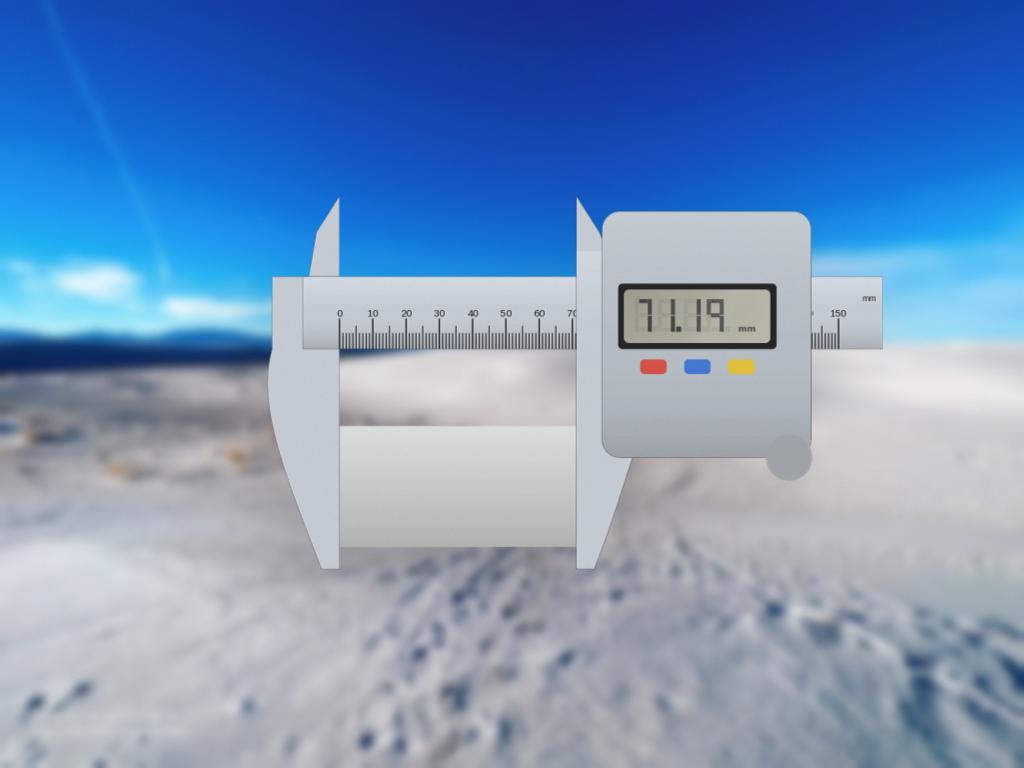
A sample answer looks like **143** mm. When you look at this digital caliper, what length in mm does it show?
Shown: **71.19** mm
